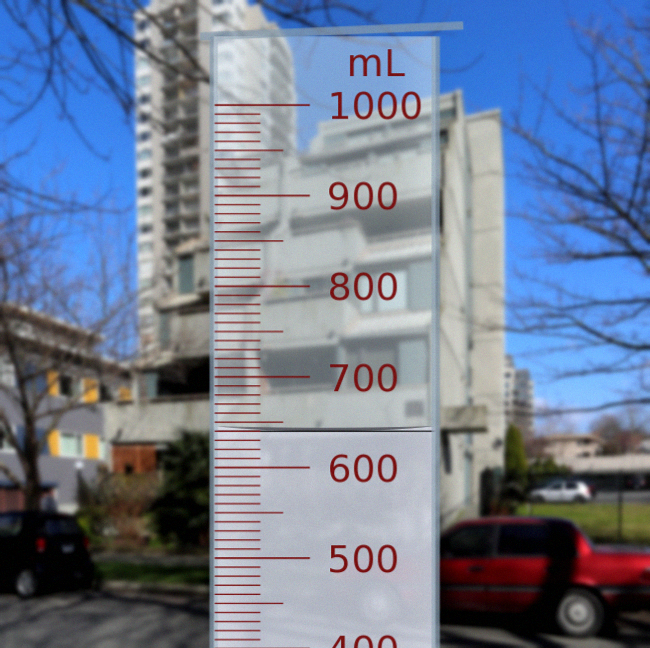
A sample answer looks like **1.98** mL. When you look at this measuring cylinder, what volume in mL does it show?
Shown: **640** mL
